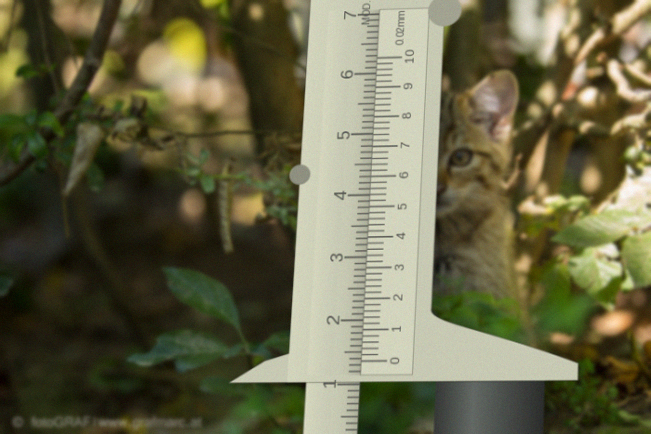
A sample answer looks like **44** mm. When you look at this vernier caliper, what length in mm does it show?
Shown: **13.6** mm
